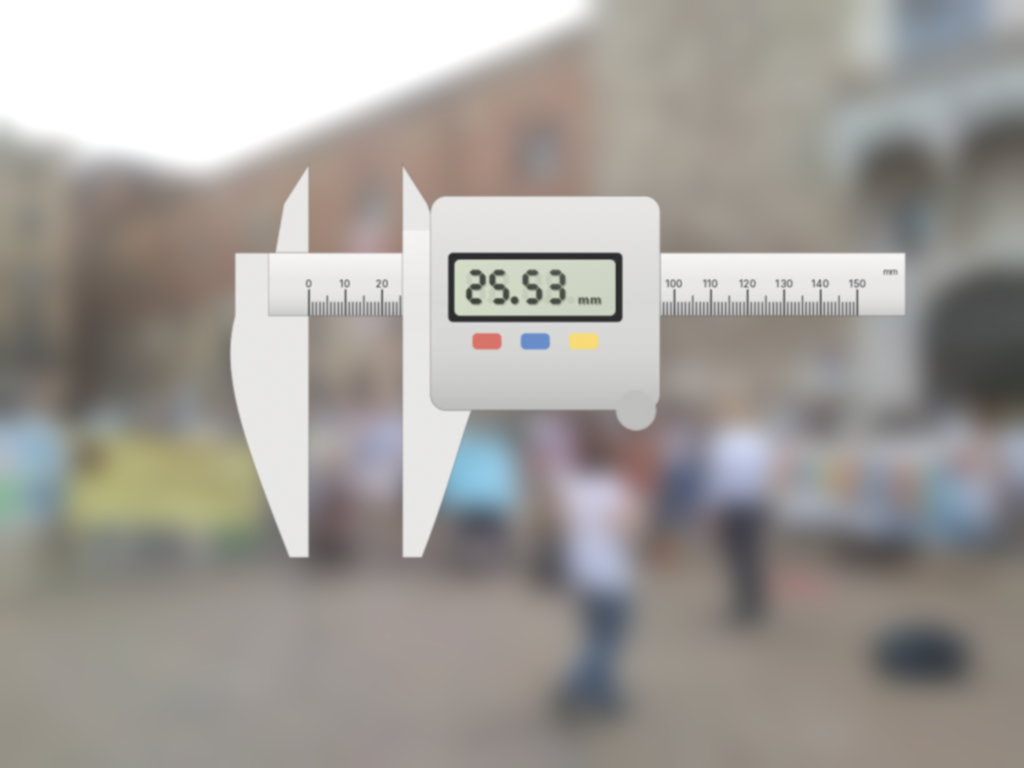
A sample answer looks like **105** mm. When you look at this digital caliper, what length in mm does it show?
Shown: **25.53** mm
